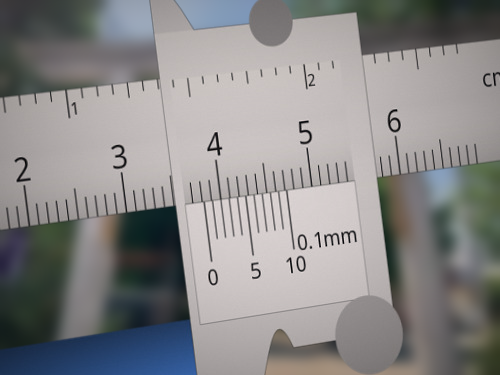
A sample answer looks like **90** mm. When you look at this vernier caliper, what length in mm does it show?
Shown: **38.2** mm
